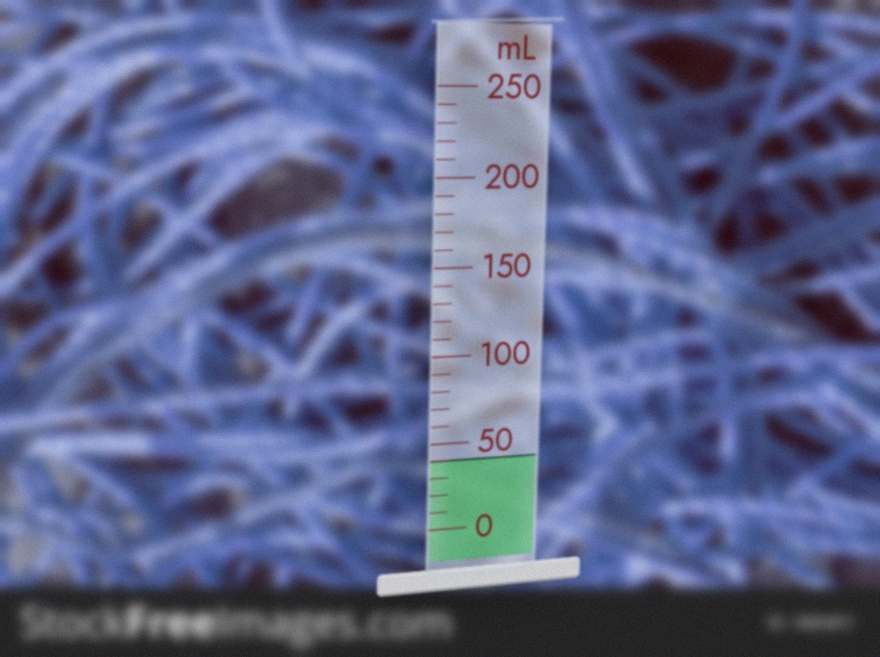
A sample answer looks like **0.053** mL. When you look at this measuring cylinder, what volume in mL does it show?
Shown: **40** mL
